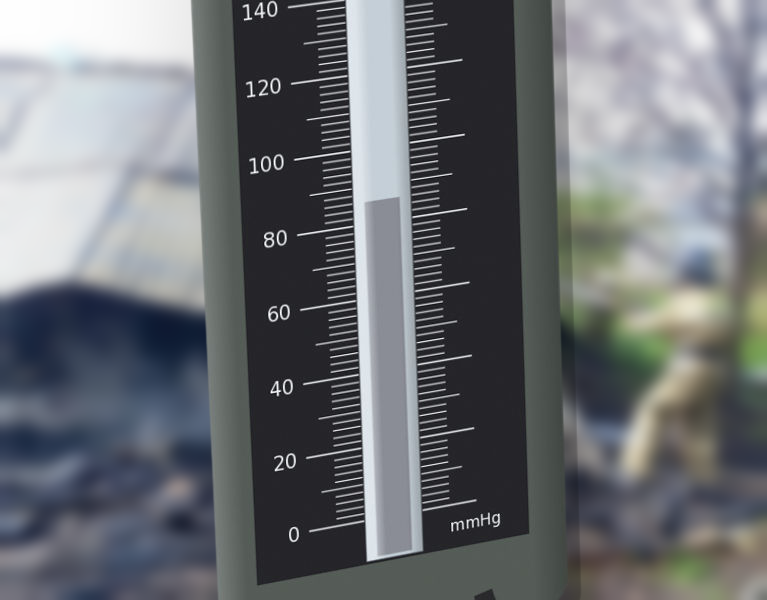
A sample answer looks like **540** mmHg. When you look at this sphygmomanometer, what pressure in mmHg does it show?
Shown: **86** mmHg
